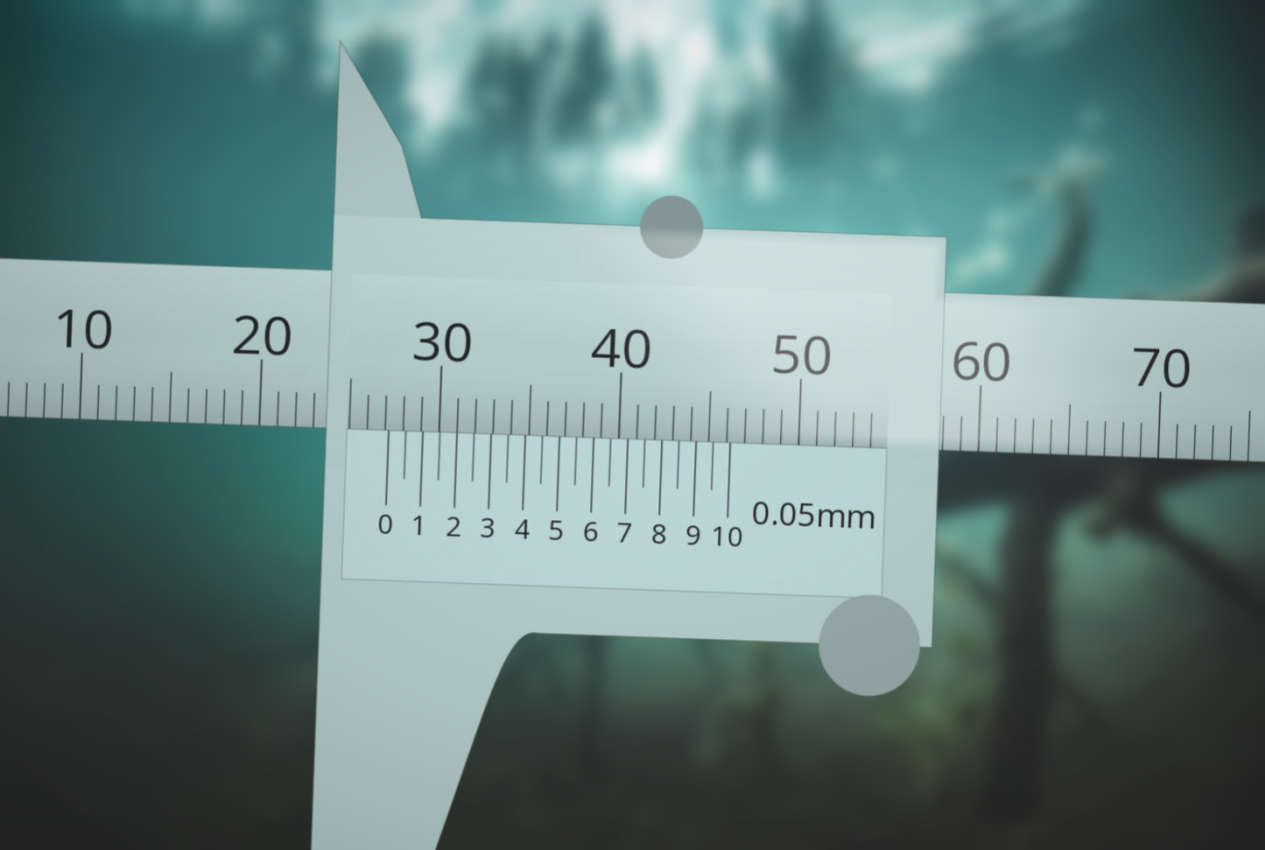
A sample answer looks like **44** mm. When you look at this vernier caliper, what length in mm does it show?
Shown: **27.2** mm
